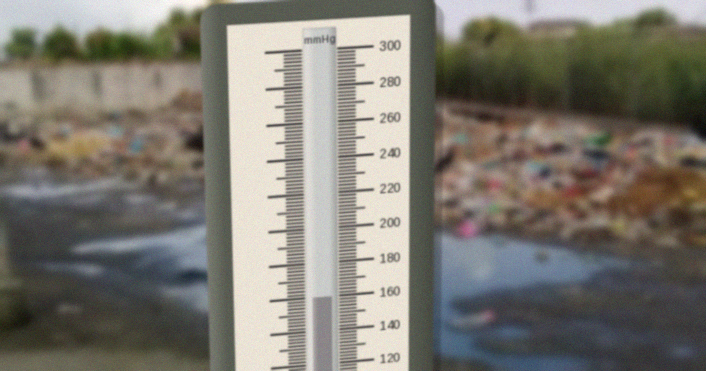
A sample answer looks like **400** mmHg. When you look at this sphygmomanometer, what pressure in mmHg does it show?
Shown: **160** mmHg
